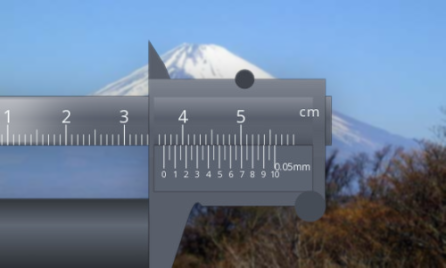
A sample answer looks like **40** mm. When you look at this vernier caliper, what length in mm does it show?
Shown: **36.8** mm
